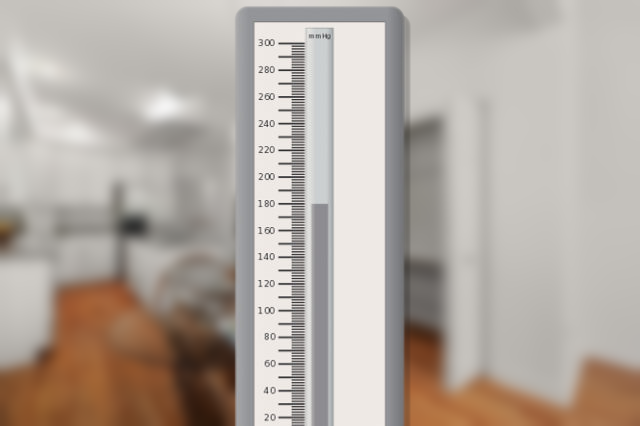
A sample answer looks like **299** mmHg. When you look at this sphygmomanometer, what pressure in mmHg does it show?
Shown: **180** mmHg
